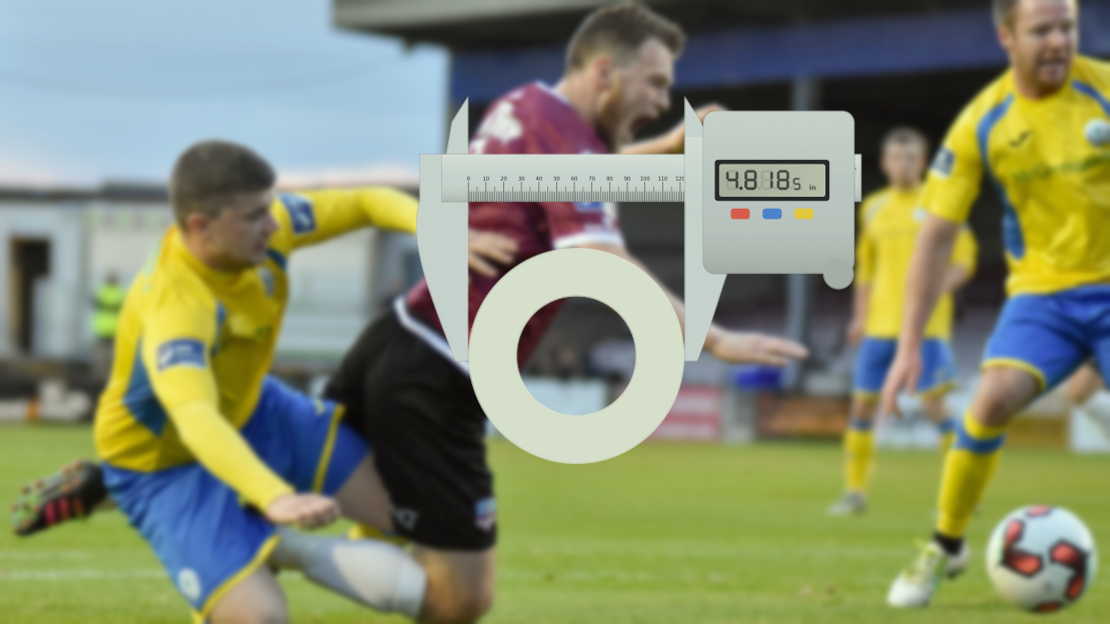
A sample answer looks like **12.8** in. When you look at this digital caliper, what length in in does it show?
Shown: **4.8185** in
